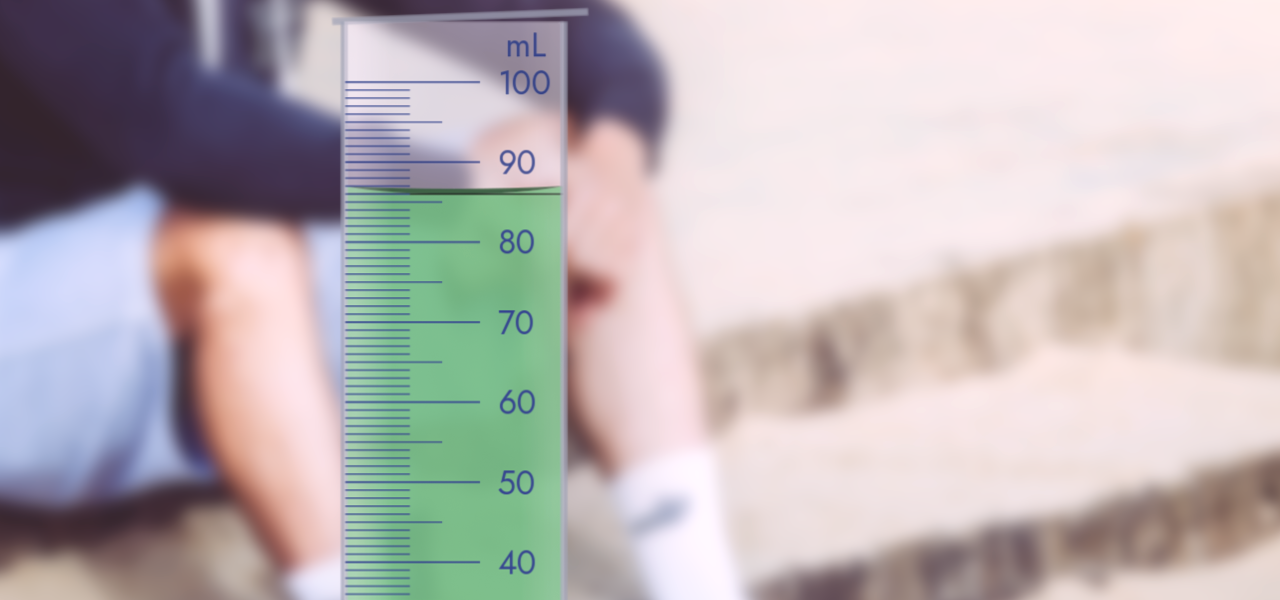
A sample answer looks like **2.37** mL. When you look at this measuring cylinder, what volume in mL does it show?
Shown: **86** mL
